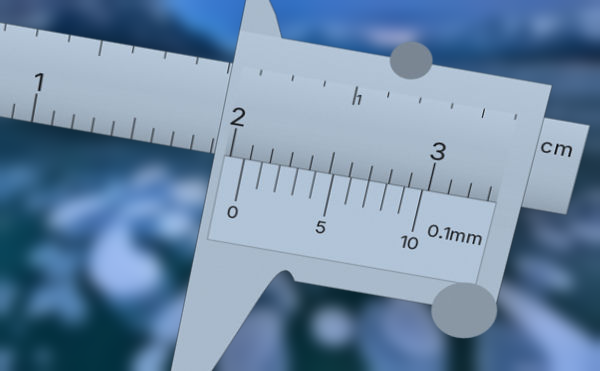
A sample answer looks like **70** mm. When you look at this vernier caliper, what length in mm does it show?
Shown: **20.7** mm
